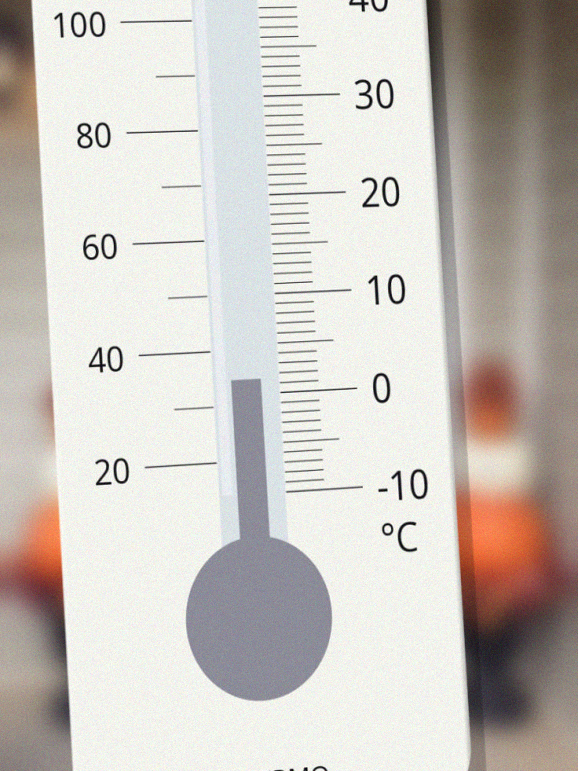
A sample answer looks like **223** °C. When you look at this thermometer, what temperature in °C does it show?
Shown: **1.5** °C
